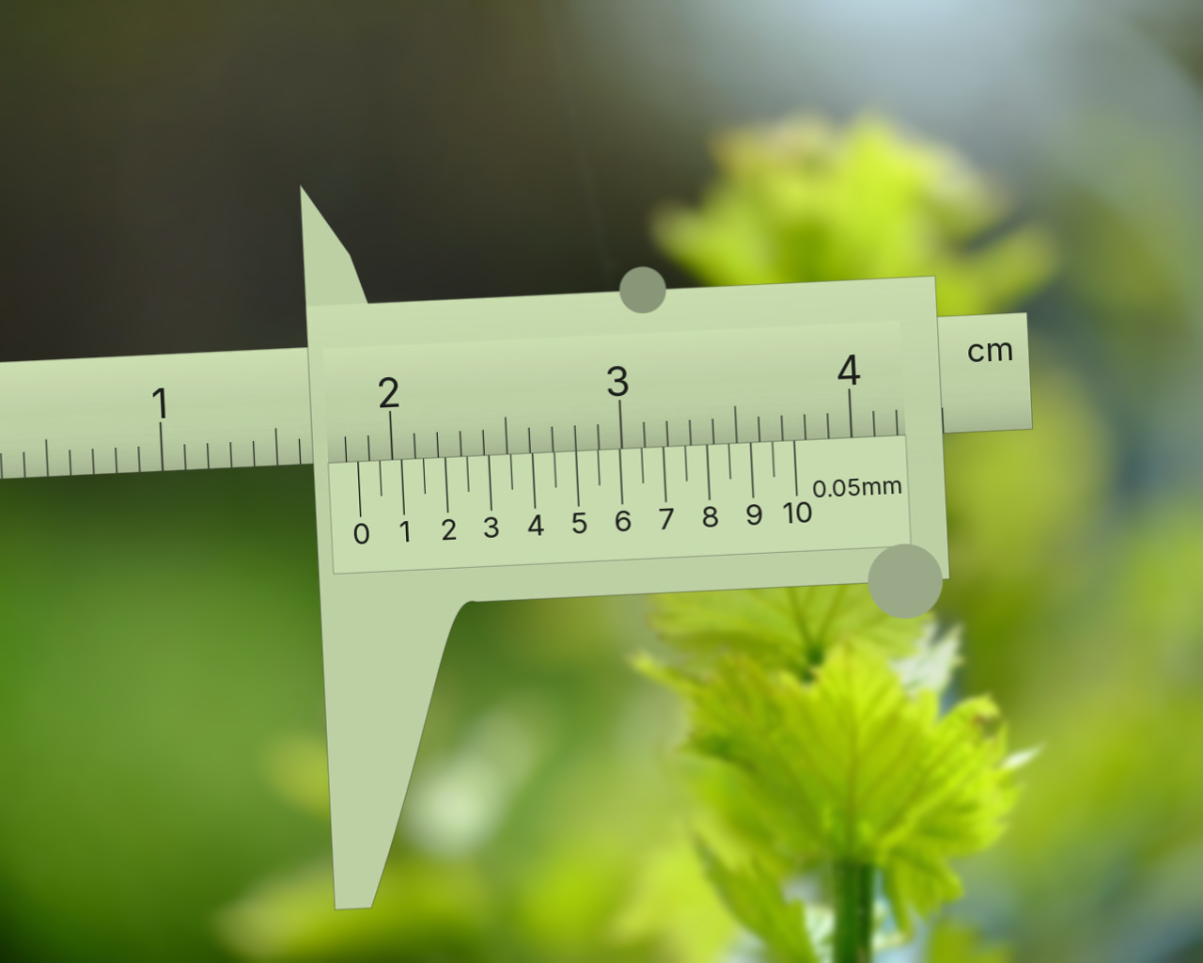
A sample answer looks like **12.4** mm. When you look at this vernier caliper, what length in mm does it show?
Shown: **18.50** mm
